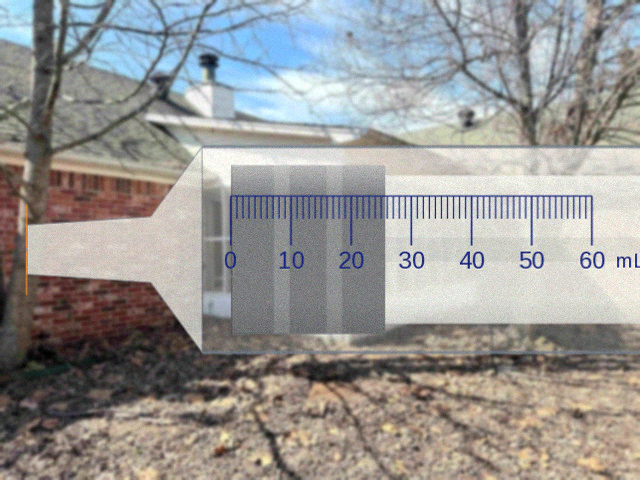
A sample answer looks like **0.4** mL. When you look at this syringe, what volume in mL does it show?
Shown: **0** mL
